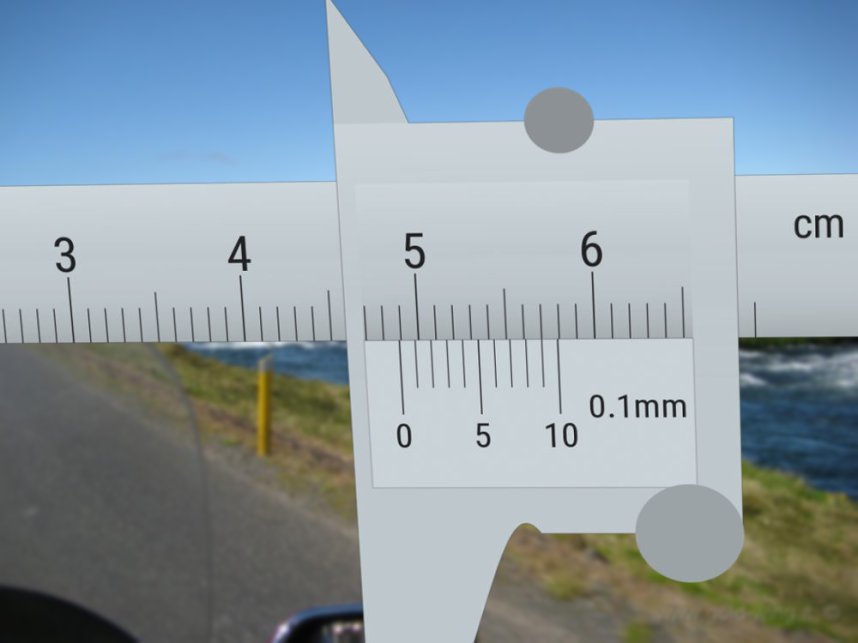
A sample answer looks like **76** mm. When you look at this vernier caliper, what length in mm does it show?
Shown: **48.9** mm
